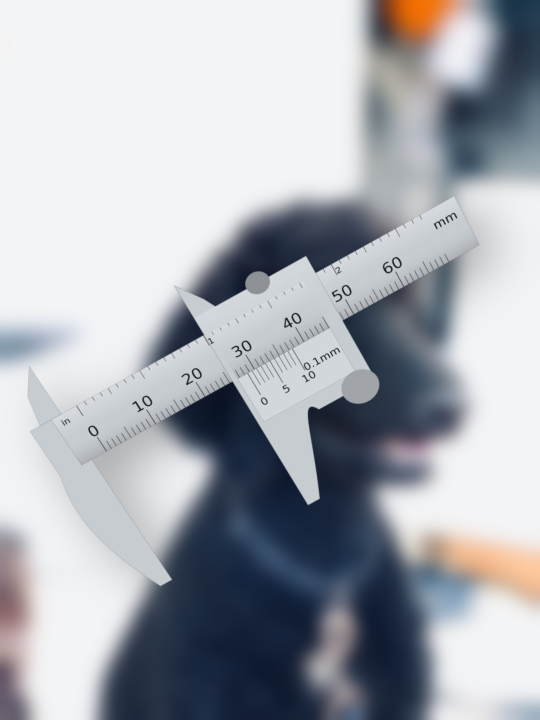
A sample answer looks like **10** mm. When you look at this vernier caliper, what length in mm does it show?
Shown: **28.6** mm
